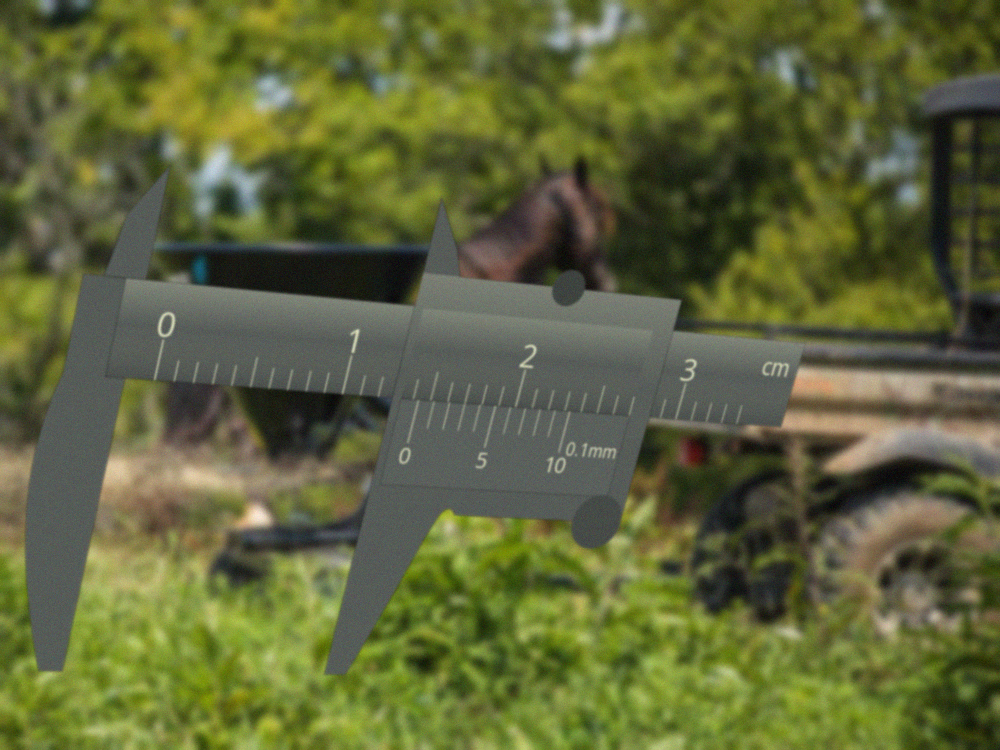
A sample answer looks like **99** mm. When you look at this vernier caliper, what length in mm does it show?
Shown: **14.3** mm
